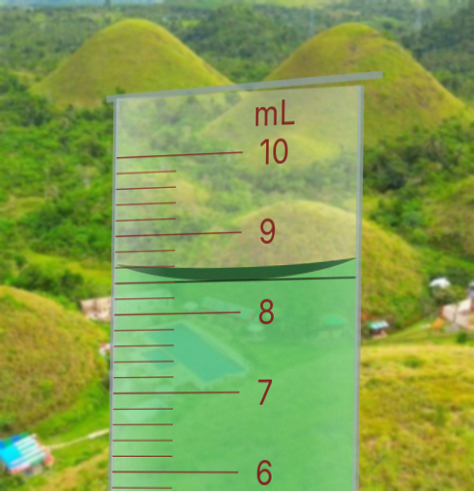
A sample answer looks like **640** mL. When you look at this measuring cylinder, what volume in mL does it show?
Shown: **8.4** mL
